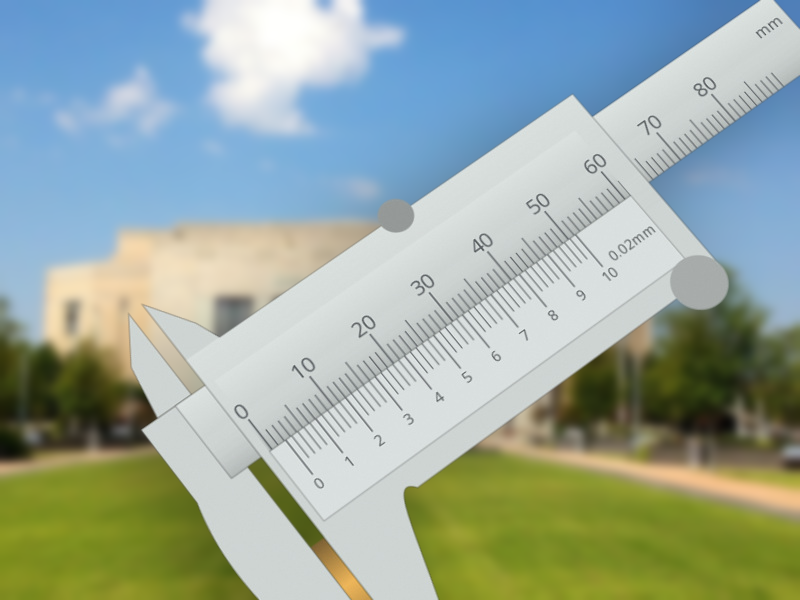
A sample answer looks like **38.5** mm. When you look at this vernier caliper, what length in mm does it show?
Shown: **2.2** mm
